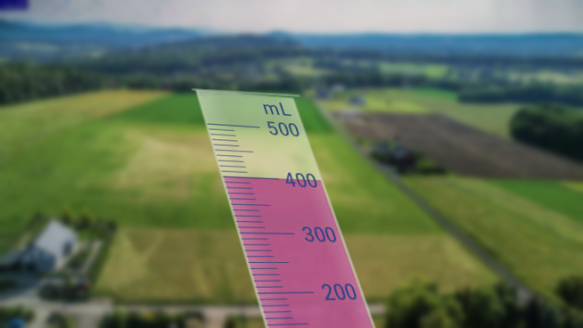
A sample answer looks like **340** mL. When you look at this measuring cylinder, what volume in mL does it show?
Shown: **400** mL
